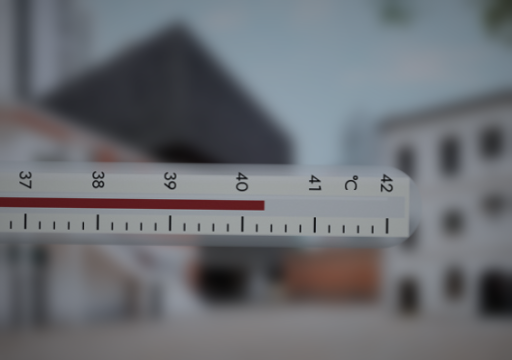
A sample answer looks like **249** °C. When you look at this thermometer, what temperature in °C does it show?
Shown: **40.3** °C
